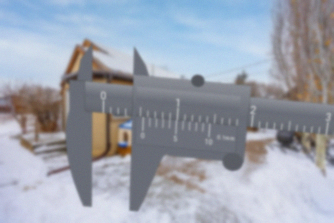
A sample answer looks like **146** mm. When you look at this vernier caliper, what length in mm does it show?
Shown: **5.4** mm
